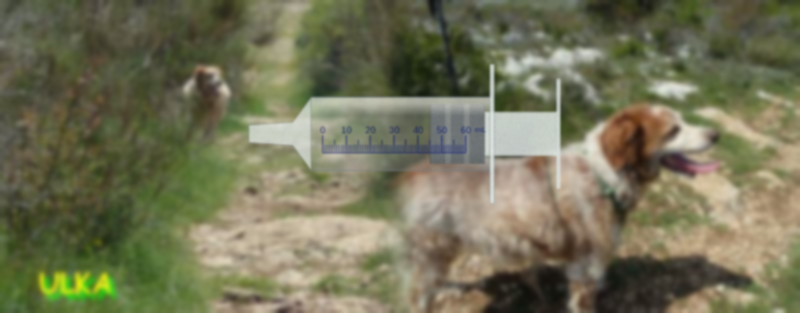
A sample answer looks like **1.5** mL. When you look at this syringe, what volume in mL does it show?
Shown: **45** mL
